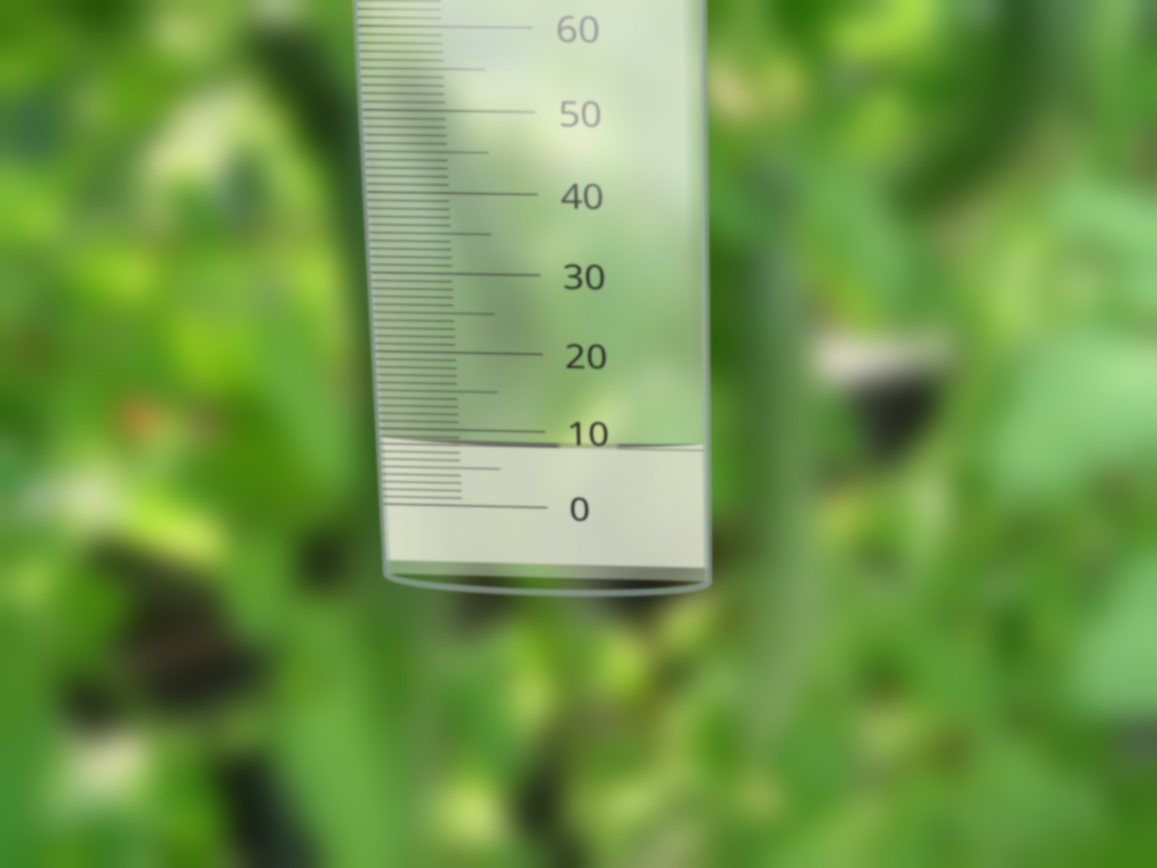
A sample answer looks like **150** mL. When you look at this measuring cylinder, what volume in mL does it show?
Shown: **8** mL
